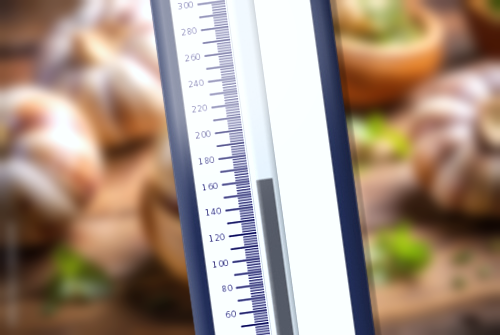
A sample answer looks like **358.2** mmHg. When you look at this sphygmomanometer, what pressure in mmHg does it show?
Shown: **160** mmHg
